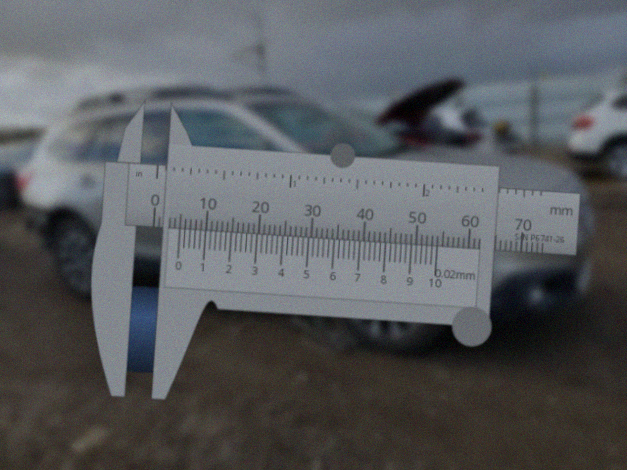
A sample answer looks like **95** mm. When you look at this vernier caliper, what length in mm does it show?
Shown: **5.0** mm
